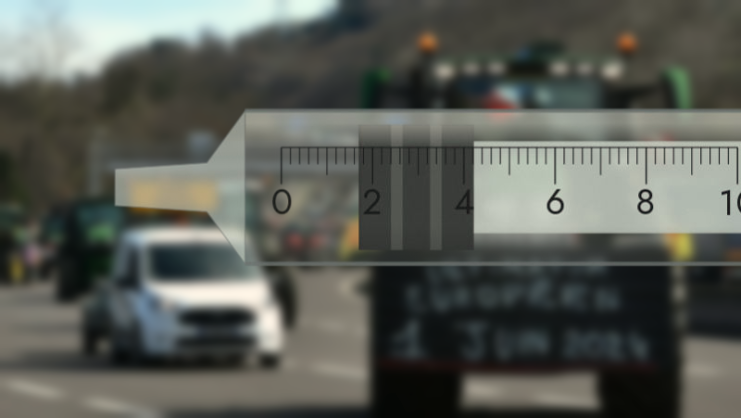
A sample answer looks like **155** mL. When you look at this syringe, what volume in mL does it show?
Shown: **1.7** mL
